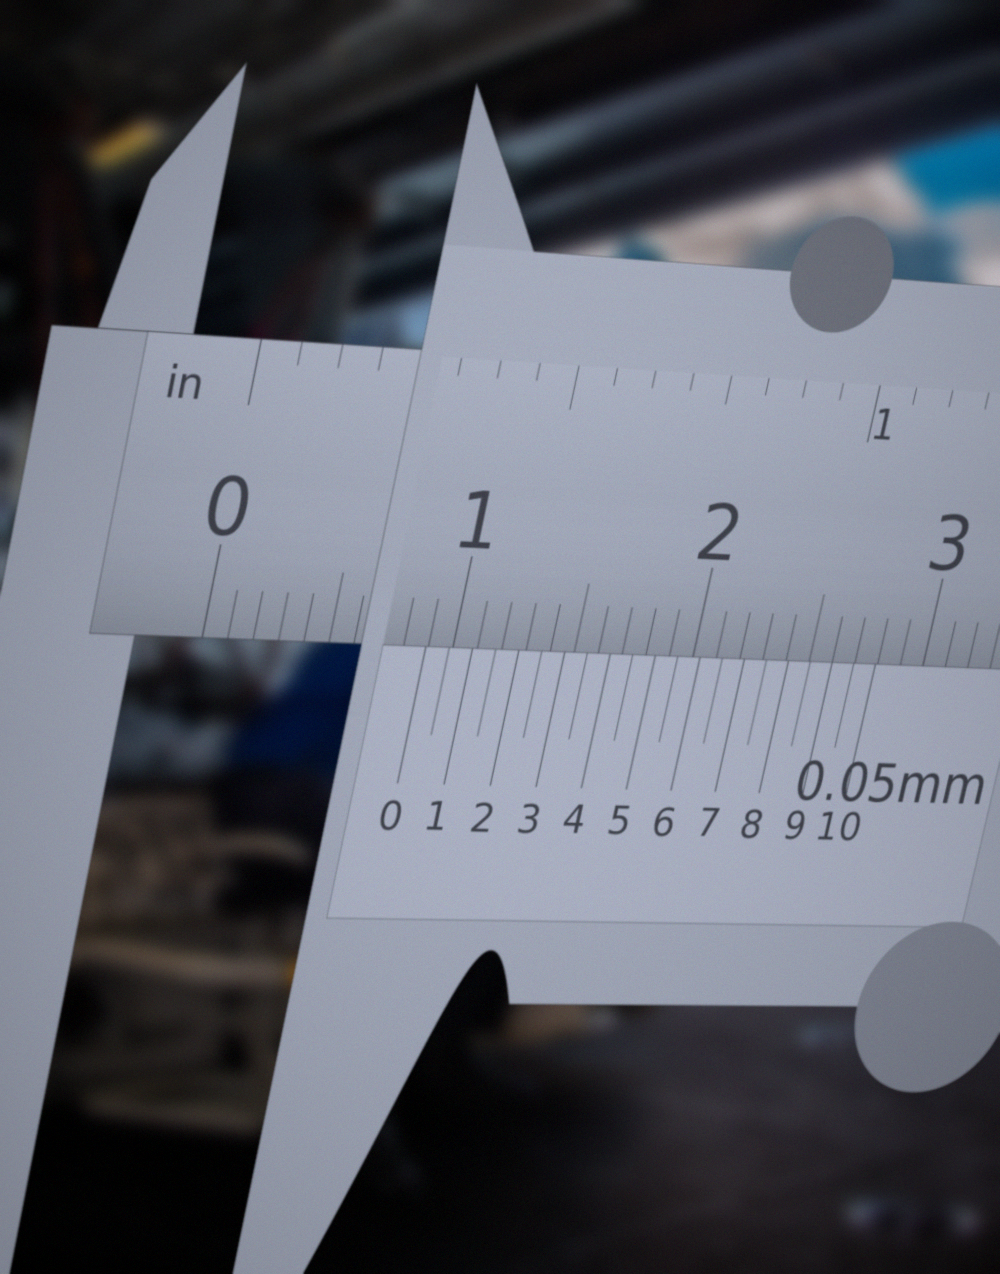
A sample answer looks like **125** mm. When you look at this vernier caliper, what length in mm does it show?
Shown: **8.9** mm
